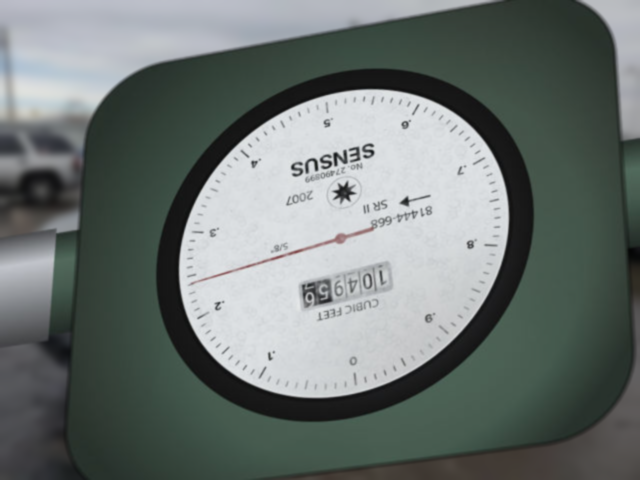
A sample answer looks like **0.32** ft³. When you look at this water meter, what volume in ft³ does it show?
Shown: **104956.24** ft³
